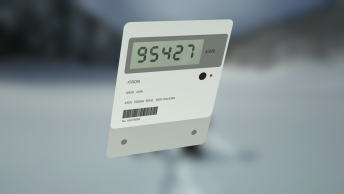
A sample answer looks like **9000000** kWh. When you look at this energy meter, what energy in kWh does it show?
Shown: **95427** kWh
